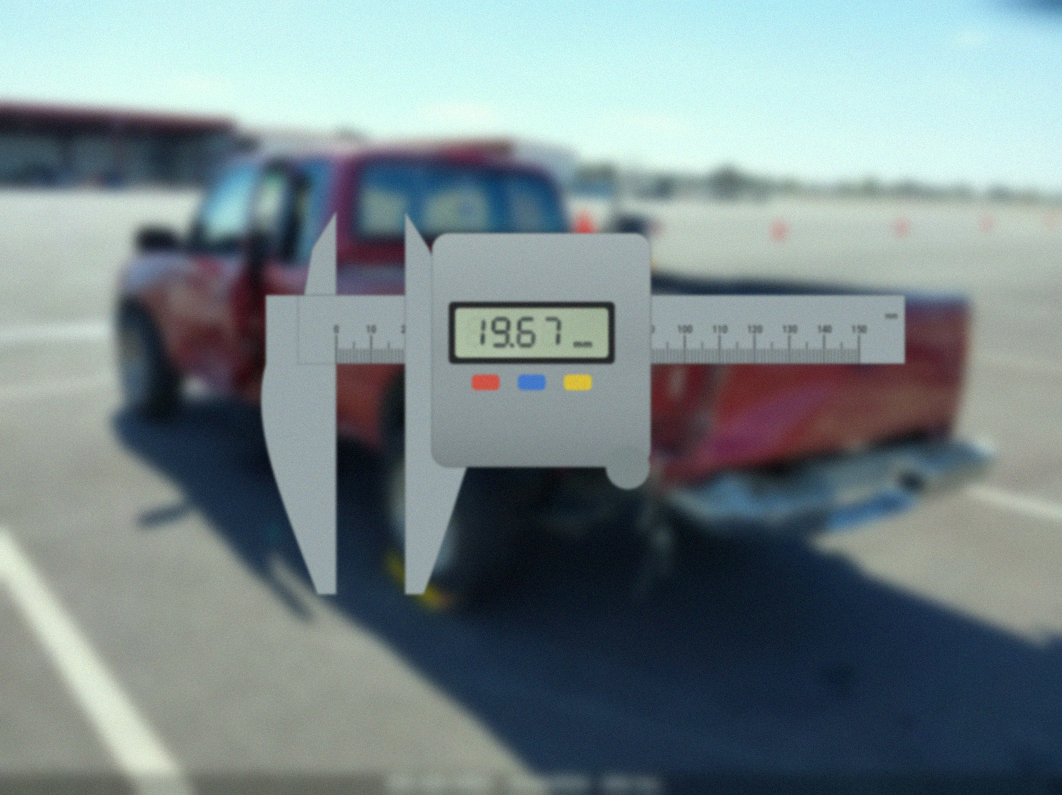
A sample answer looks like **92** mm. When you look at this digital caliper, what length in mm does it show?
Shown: **19.67** mm
